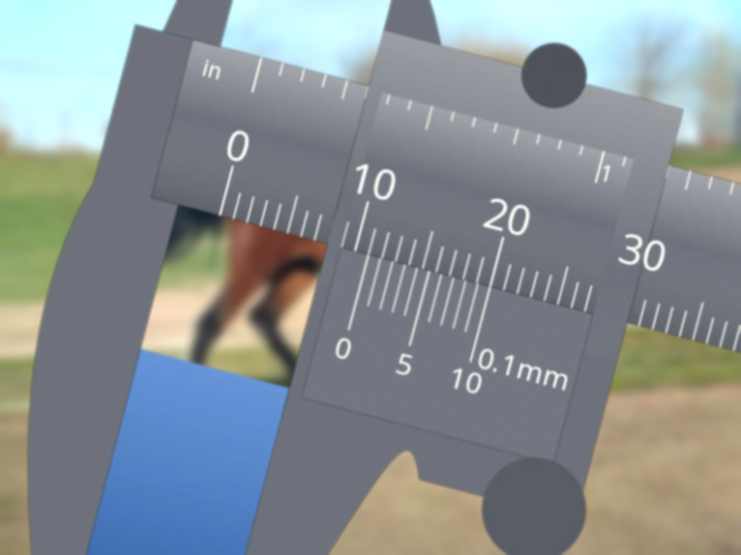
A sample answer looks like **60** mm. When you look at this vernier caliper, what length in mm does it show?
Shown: **11.0** mm
